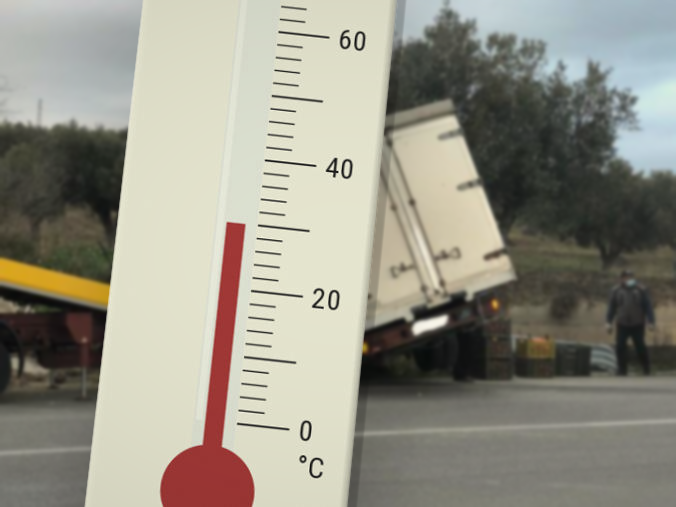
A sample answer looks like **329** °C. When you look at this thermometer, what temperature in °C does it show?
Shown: **30** °C
